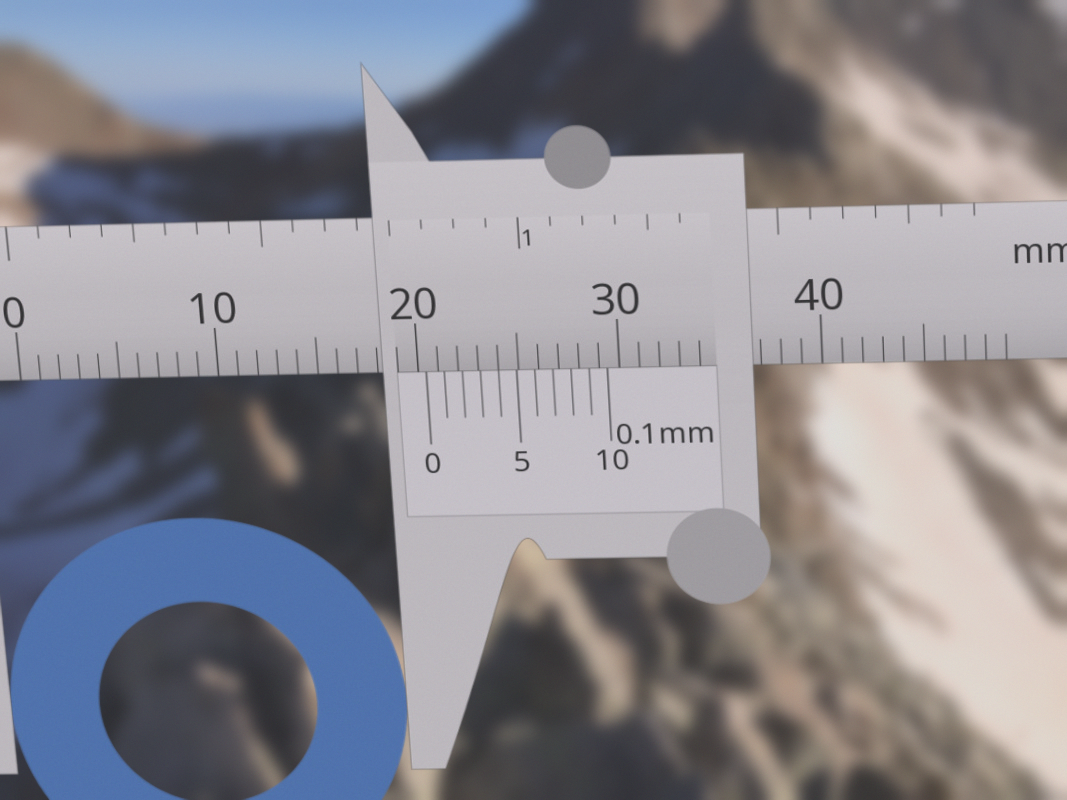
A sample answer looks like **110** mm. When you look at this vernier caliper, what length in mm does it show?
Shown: **20.4** mm
